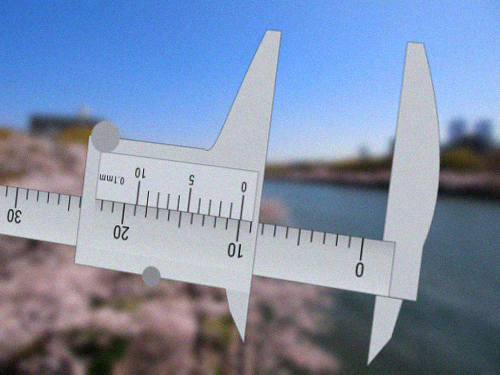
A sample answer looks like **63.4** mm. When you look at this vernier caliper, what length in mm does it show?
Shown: **9.9** mm
